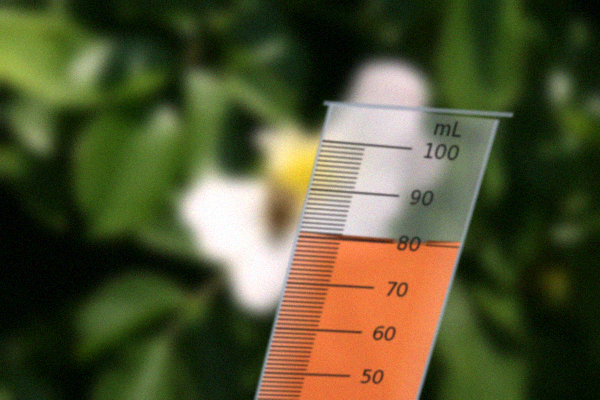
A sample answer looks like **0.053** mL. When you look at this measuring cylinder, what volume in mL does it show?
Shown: **80** mL
